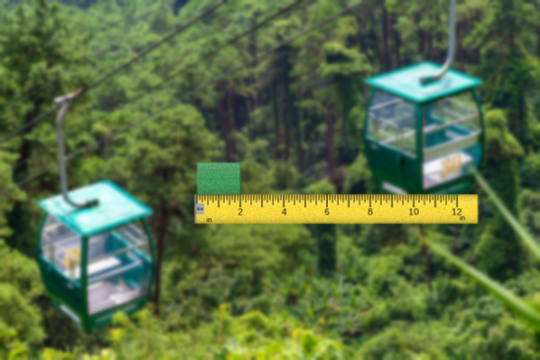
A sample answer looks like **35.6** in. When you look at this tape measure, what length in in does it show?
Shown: **2** in
